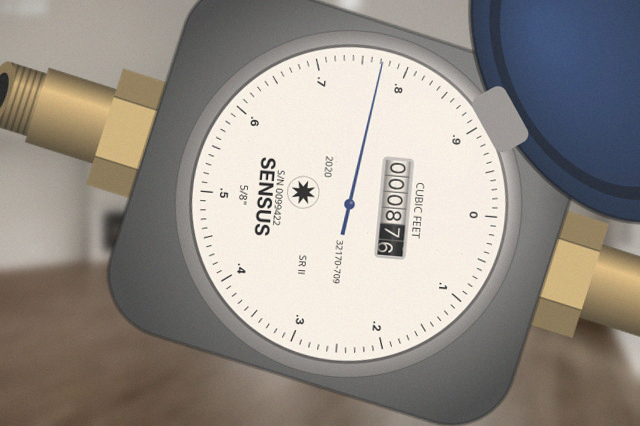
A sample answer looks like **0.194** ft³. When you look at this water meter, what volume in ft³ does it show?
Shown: **875.77** ft³
